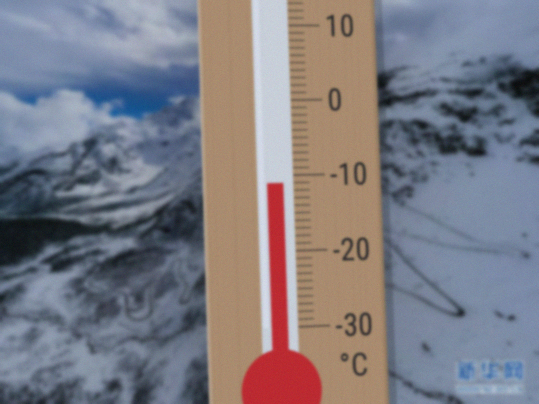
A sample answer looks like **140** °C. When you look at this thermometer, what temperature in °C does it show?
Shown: **-11** °C
